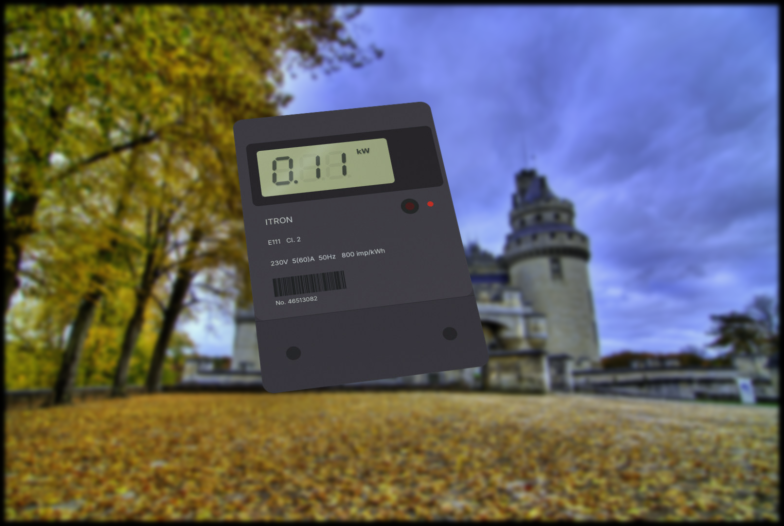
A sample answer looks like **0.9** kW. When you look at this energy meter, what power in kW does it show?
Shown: **0.11** kW
